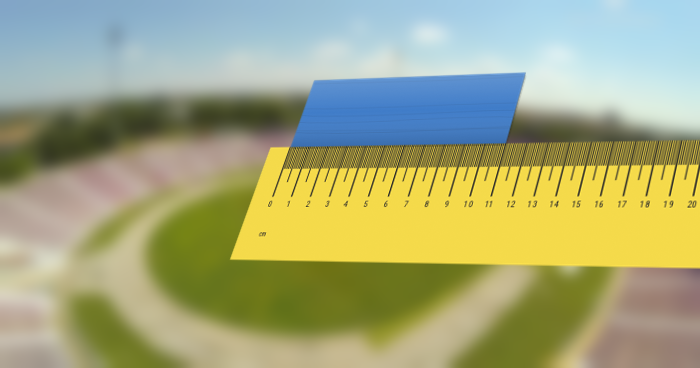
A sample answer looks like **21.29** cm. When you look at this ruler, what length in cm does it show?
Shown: **11** cm
